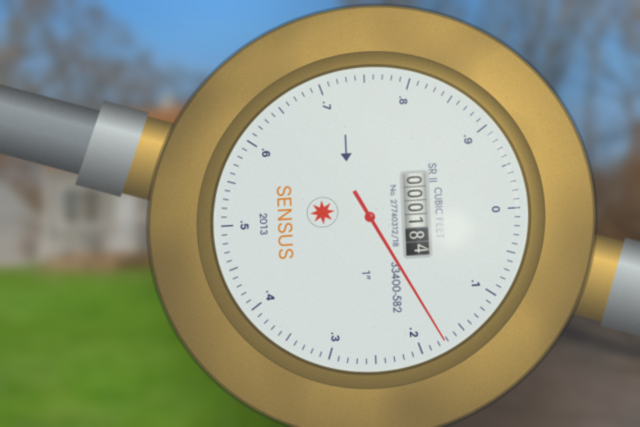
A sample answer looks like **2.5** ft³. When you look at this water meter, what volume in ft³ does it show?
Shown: **184.17** ft³
